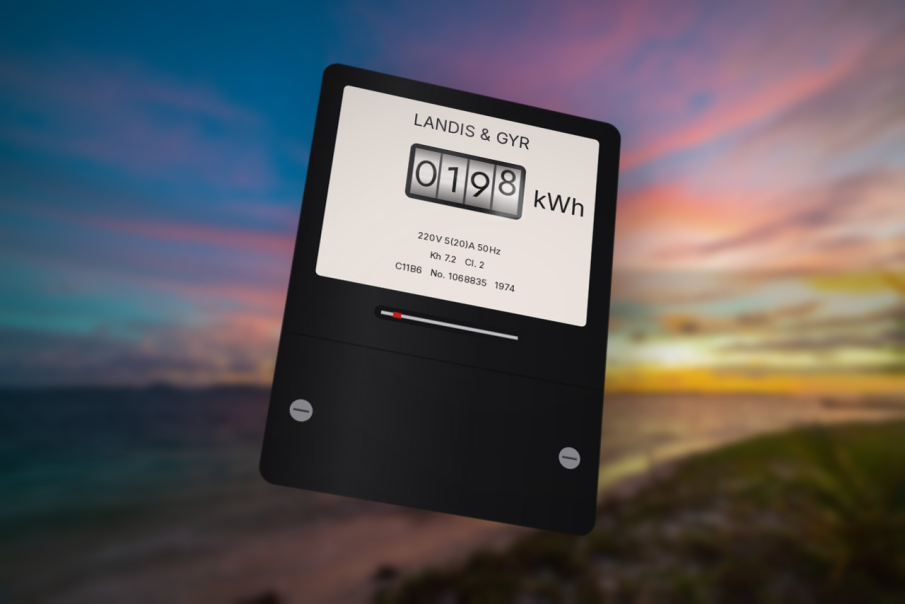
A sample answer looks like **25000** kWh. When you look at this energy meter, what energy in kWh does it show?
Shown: **198** kWh
